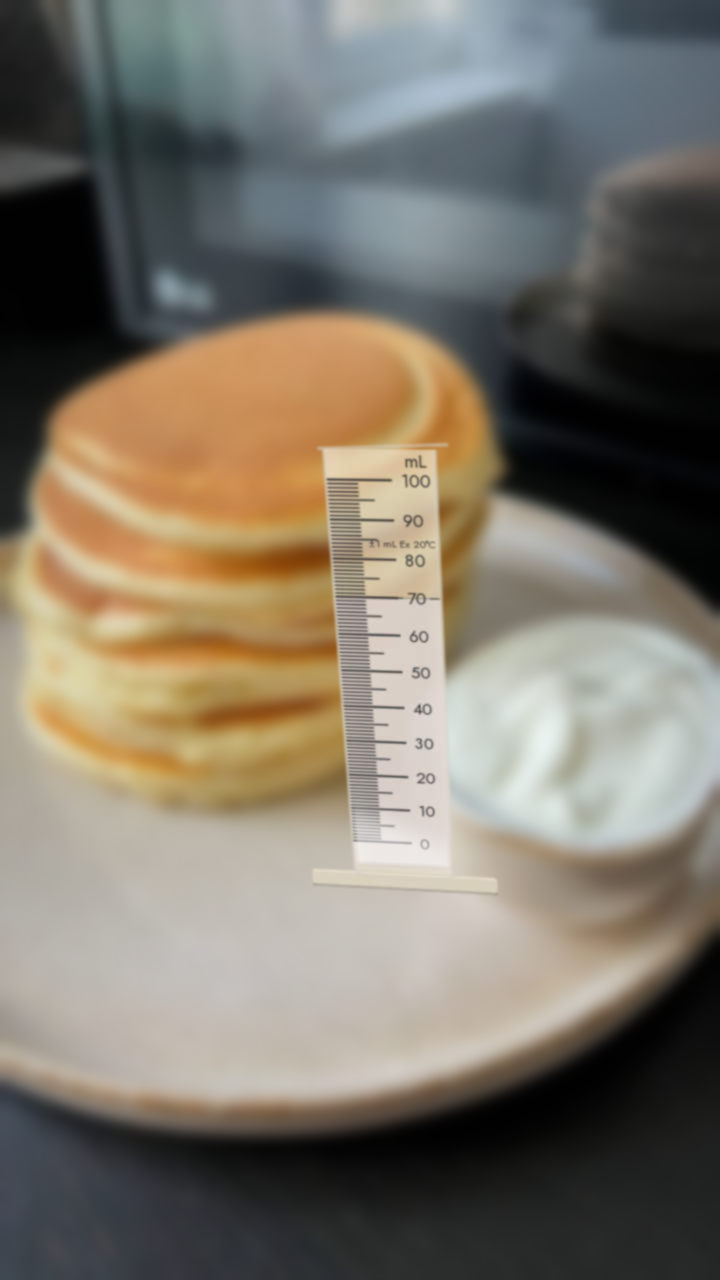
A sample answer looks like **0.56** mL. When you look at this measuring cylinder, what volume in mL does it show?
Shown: **70** mL
